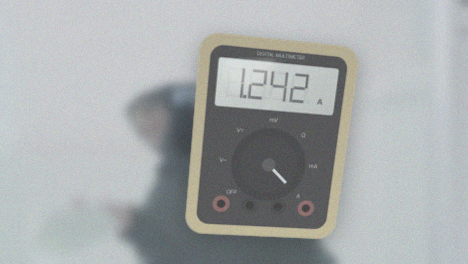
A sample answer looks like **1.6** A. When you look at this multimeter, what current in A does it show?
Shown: **1.242** A
